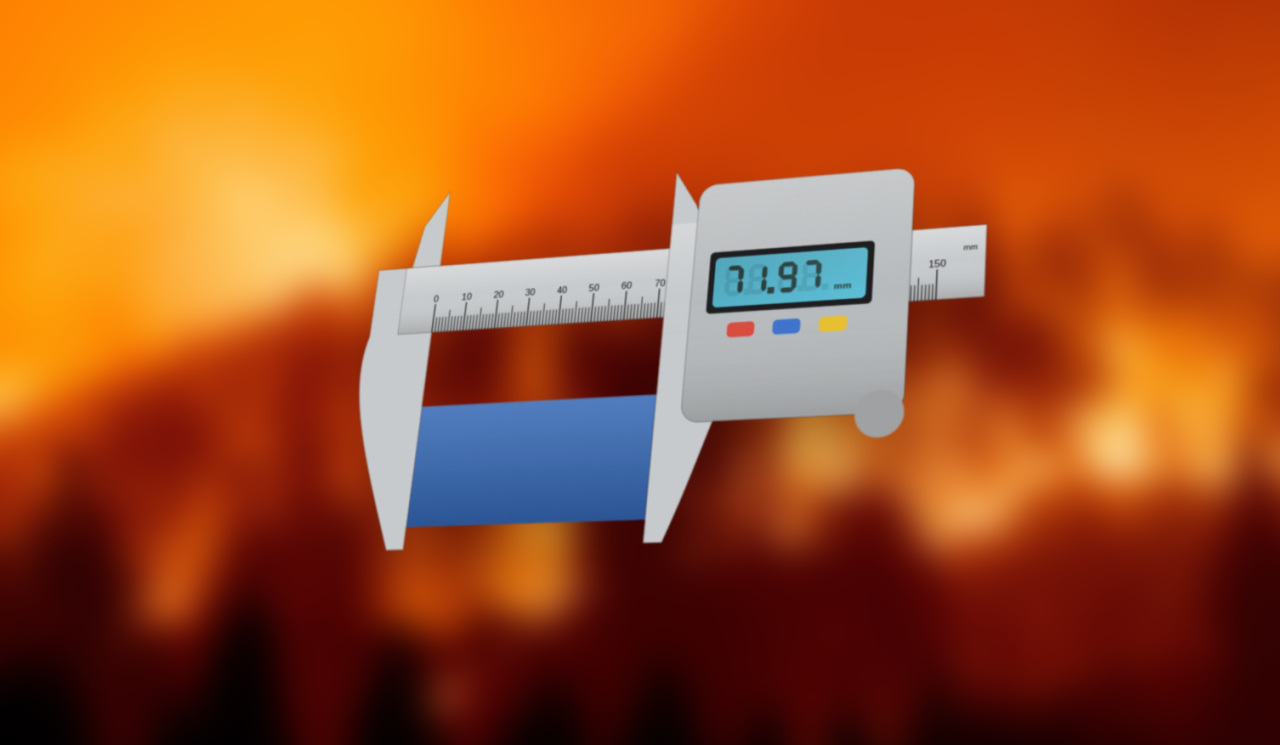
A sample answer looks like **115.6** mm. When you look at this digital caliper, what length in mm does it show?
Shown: **71.97** mm
